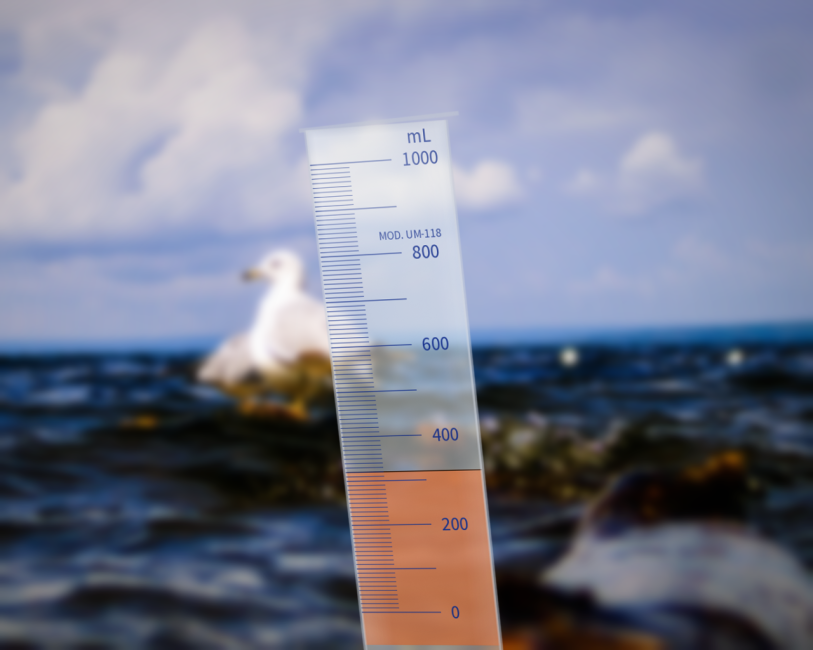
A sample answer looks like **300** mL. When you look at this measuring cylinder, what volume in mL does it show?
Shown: **320** mL
